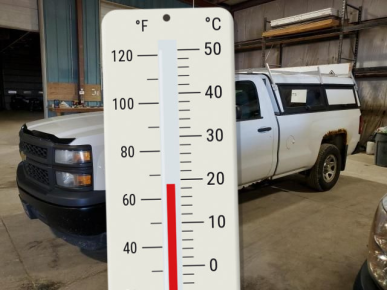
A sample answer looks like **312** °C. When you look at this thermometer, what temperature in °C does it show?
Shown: **19** °C
